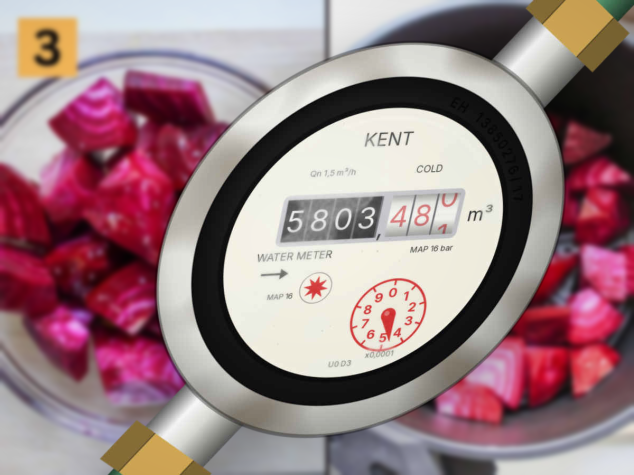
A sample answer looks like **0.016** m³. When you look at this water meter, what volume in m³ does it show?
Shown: **5803.4804** m³
